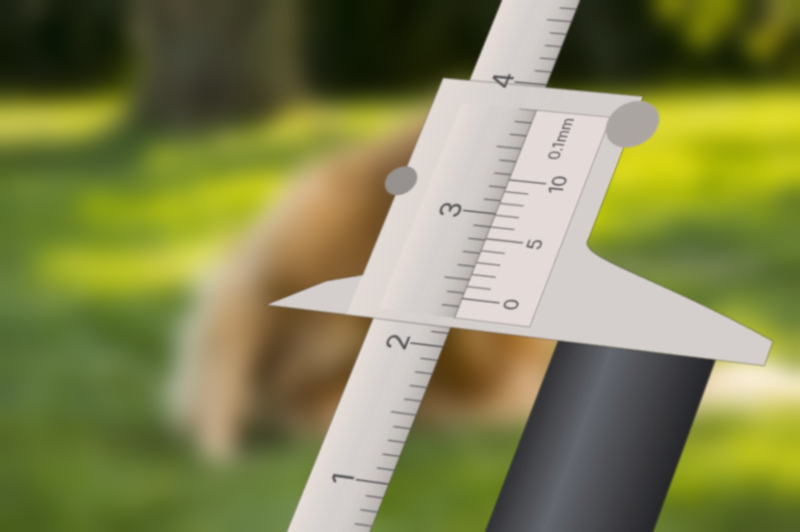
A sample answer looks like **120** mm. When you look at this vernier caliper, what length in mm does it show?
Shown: **23.6** mm
